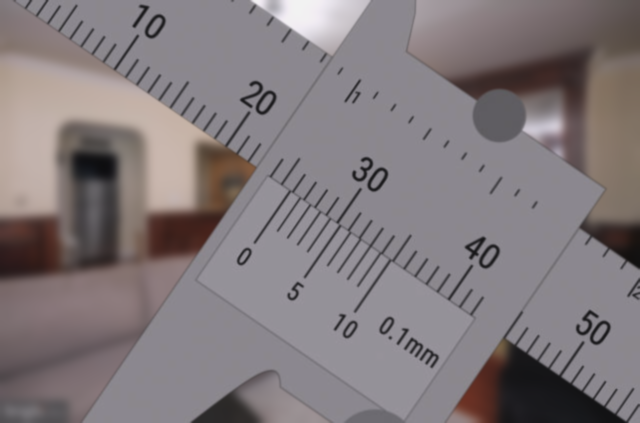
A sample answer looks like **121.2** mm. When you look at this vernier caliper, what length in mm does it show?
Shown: **25.8** mm
